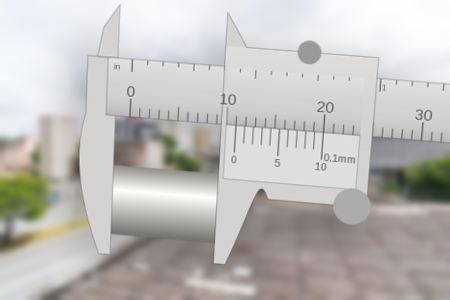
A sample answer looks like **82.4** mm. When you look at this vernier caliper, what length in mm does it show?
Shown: **11.0** mm
